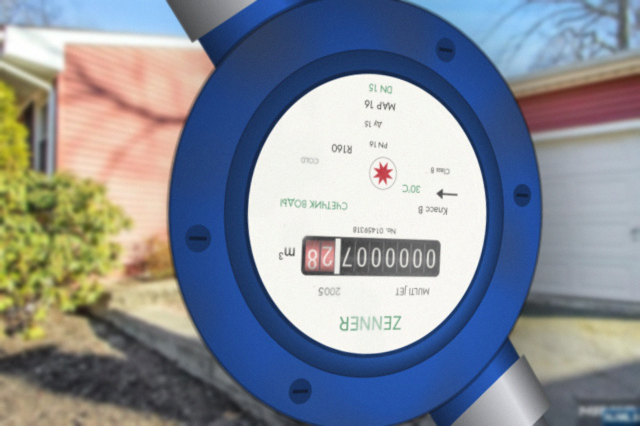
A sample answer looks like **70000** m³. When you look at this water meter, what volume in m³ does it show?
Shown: **7.28** m³
